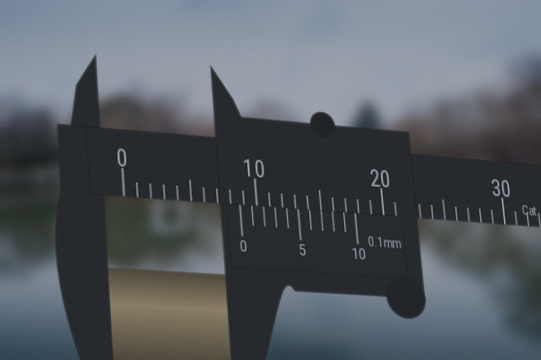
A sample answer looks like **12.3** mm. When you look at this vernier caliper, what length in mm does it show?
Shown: **8.7** mm
